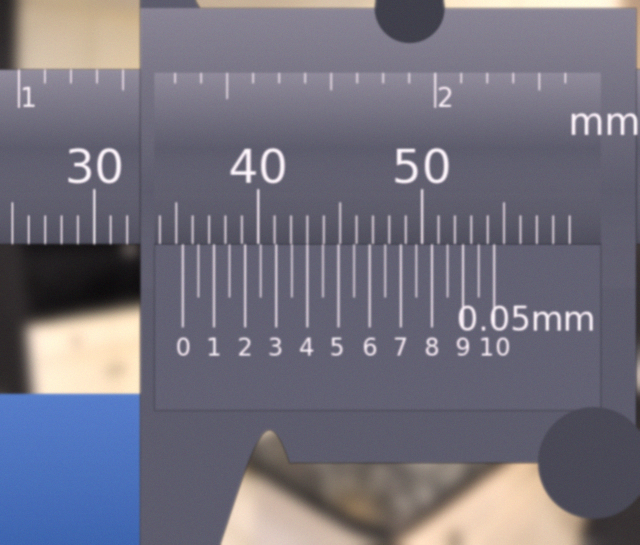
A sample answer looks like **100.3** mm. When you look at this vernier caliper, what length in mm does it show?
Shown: **35.4** mm
